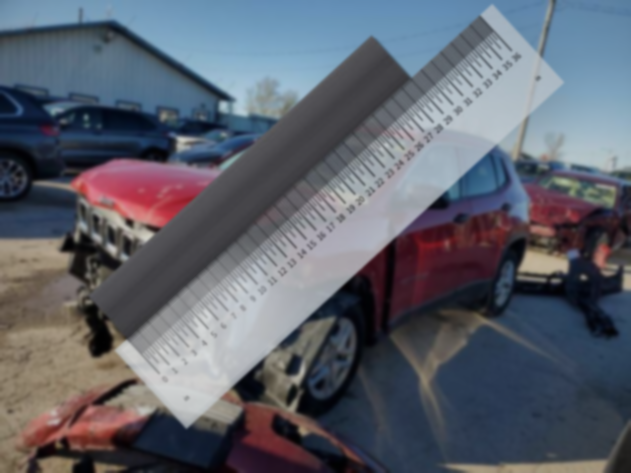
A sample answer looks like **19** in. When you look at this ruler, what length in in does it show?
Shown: **29** in
